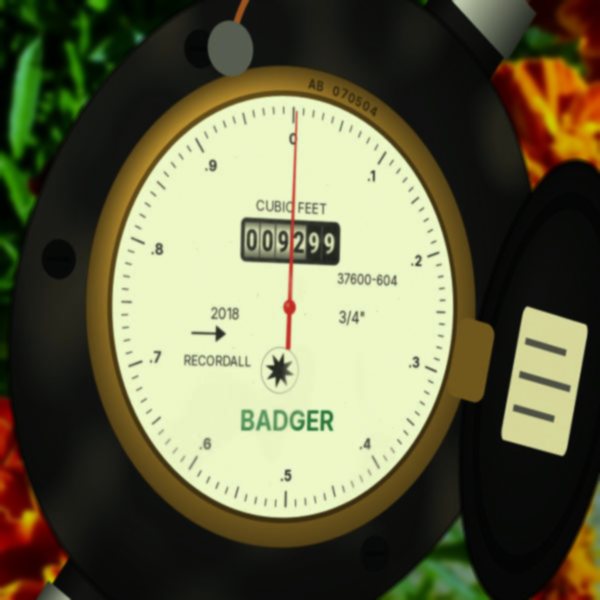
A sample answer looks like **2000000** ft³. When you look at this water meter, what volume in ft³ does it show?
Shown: **9299.00** ft³
